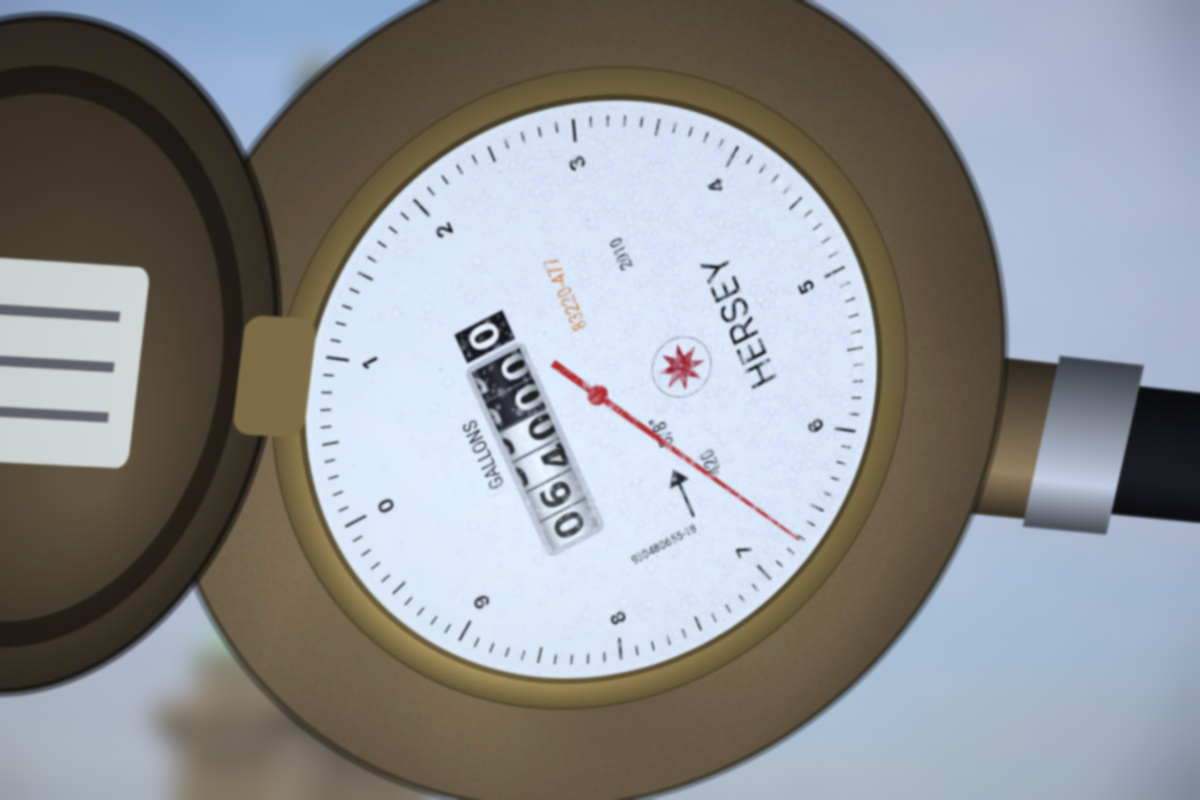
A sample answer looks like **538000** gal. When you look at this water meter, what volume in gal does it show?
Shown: **639996.7** gal
